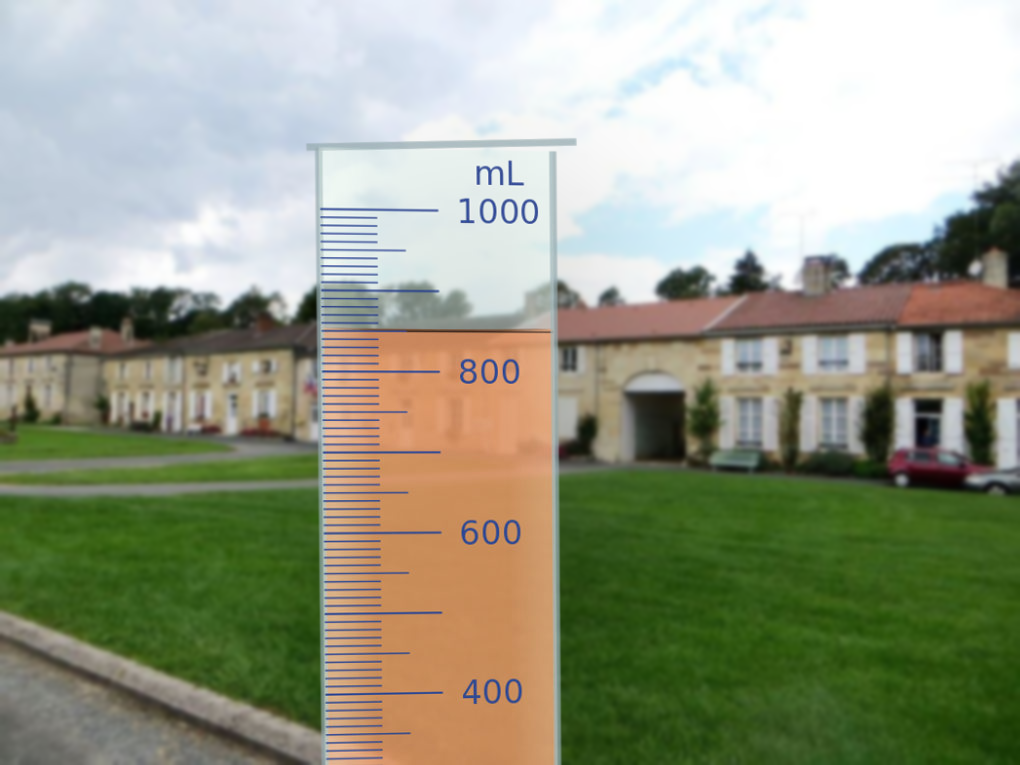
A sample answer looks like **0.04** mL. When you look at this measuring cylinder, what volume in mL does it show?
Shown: **850** mL
